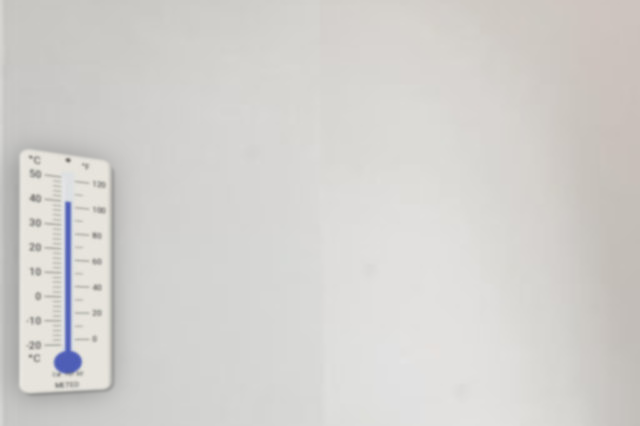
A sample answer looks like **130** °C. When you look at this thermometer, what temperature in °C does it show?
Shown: **40** °C
